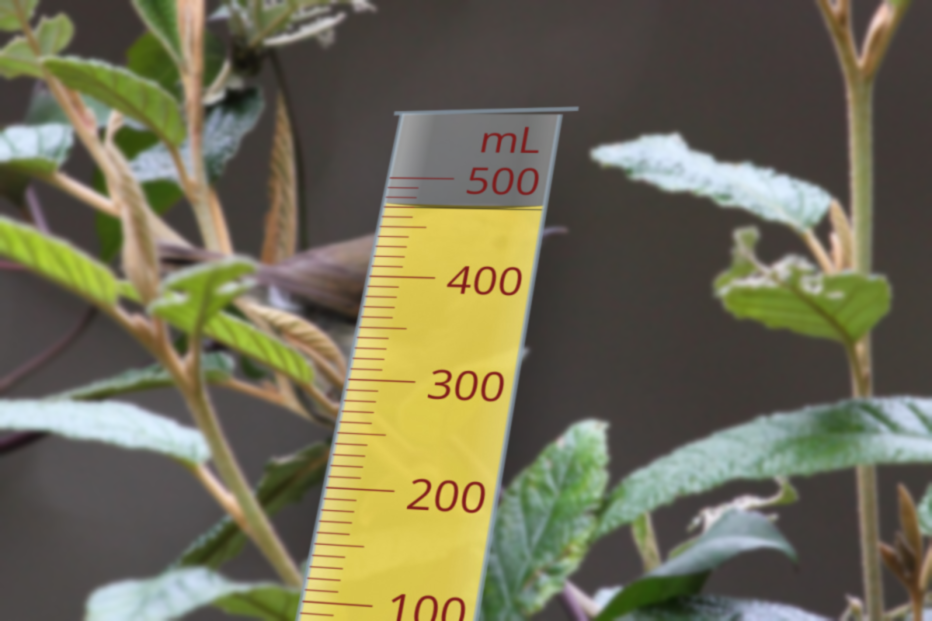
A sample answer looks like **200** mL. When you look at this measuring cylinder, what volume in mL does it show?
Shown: **470** mL
